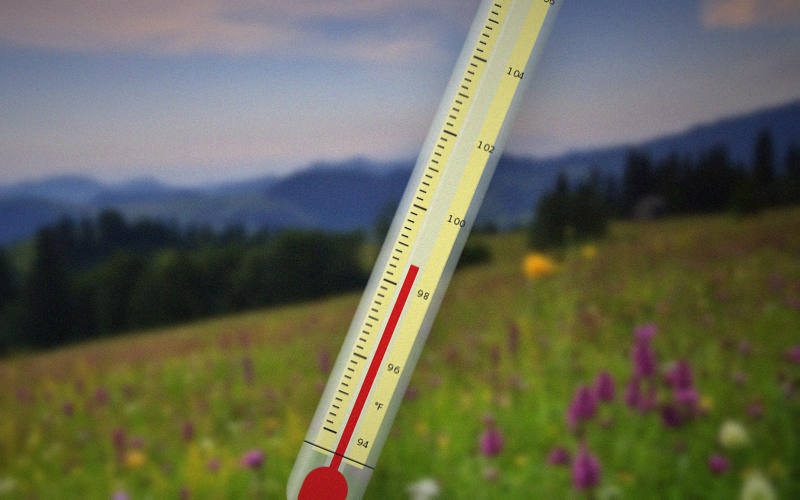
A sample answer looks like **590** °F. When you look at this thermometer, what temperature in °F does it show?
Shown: **98.6** °F
